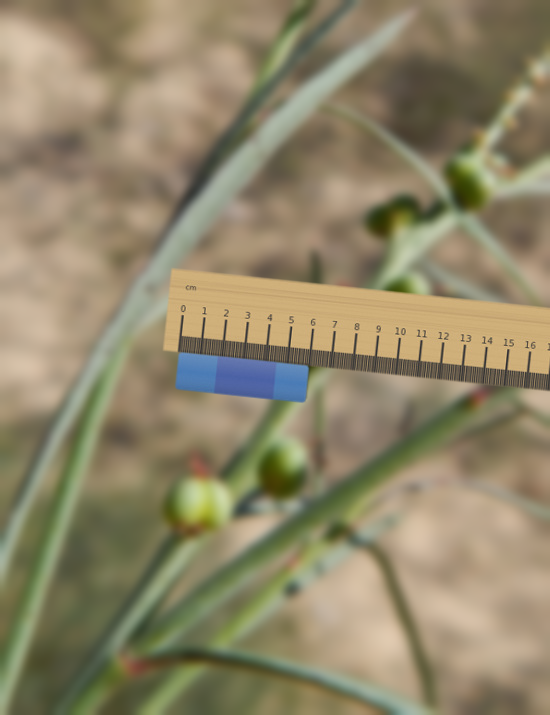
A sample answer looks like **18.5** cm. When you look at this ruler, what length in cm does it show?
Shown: **6** cm
